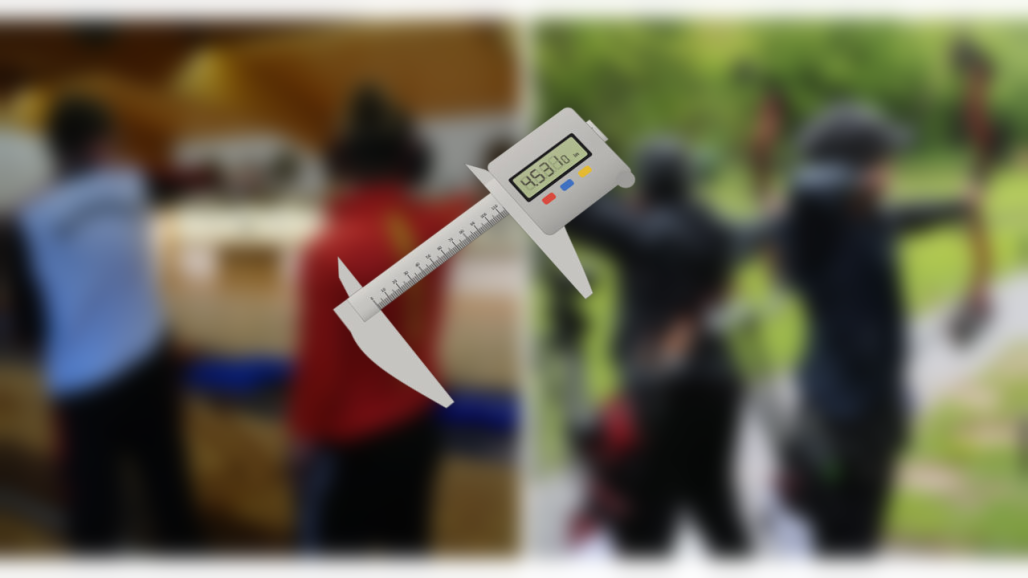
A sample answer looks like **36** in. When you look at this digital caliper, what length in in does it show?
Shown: **4.5310** in
